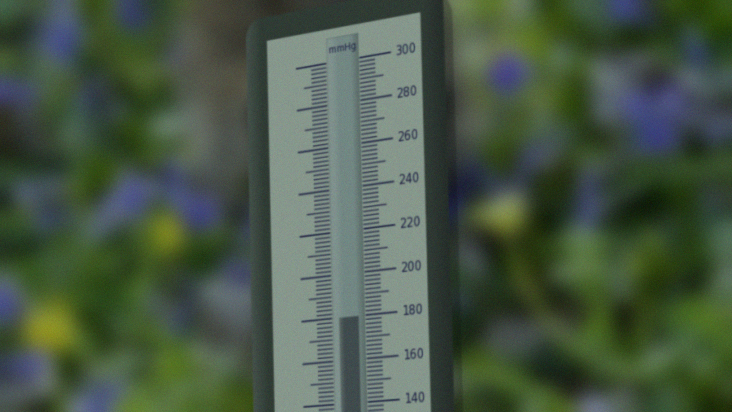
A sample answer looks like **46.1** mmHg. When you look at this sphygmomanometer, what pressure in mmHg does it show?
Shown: **180** mmHg
